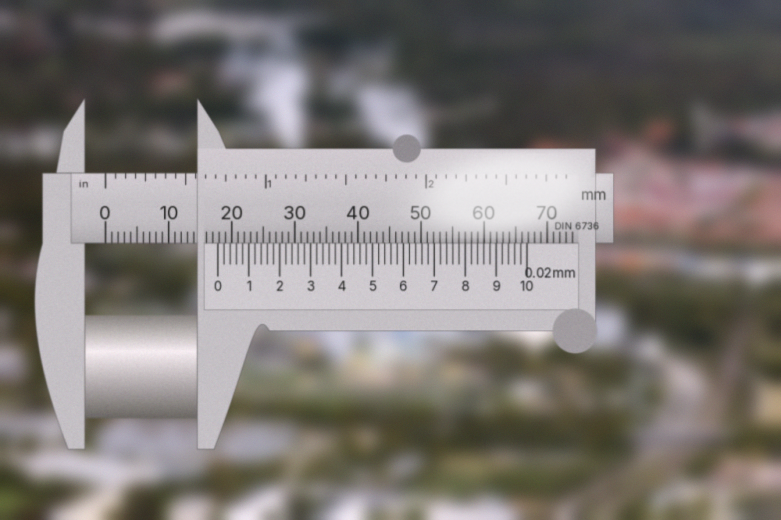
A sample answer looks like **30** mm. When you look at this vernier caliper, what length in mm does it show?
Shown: **17.8** mm
